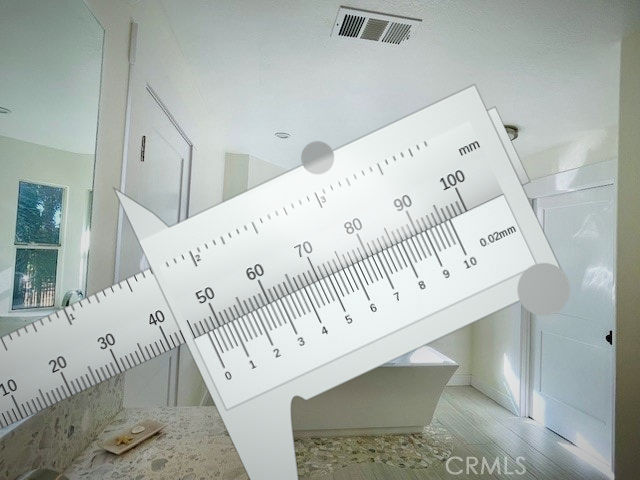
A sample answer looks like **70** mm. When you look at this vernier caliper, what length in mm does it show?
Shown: **47.5** mm
